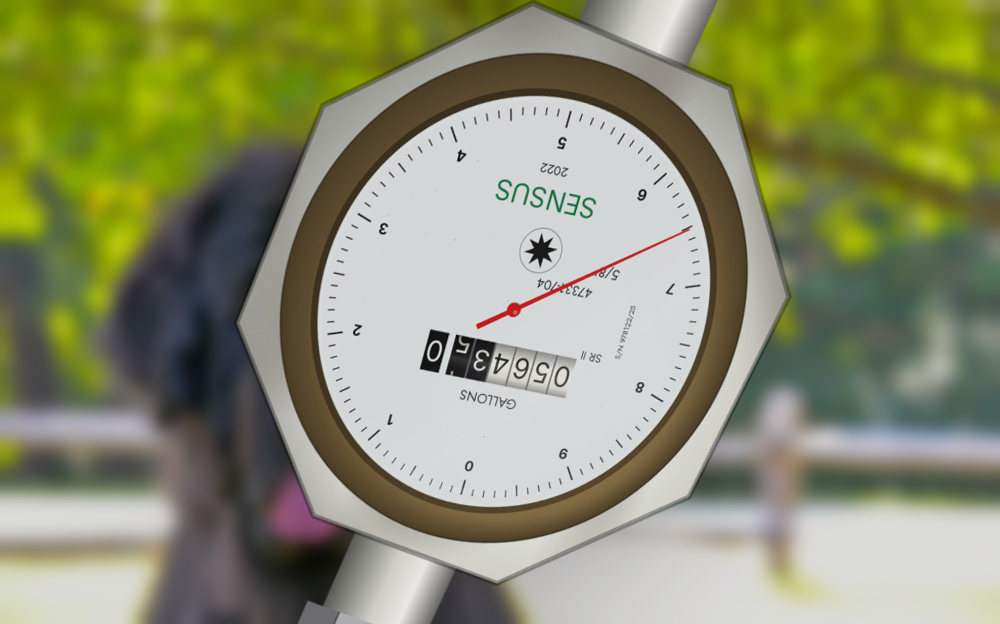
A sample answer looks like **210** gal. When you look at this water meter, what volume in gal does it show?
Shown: **564346.5** gal
